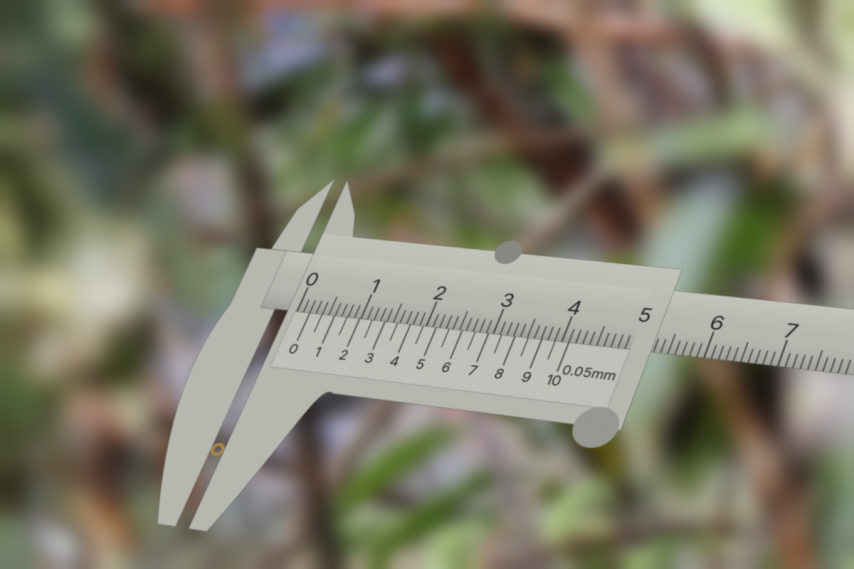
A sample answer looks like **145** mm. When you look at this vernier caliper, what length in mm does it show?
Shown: **2.0** mm
